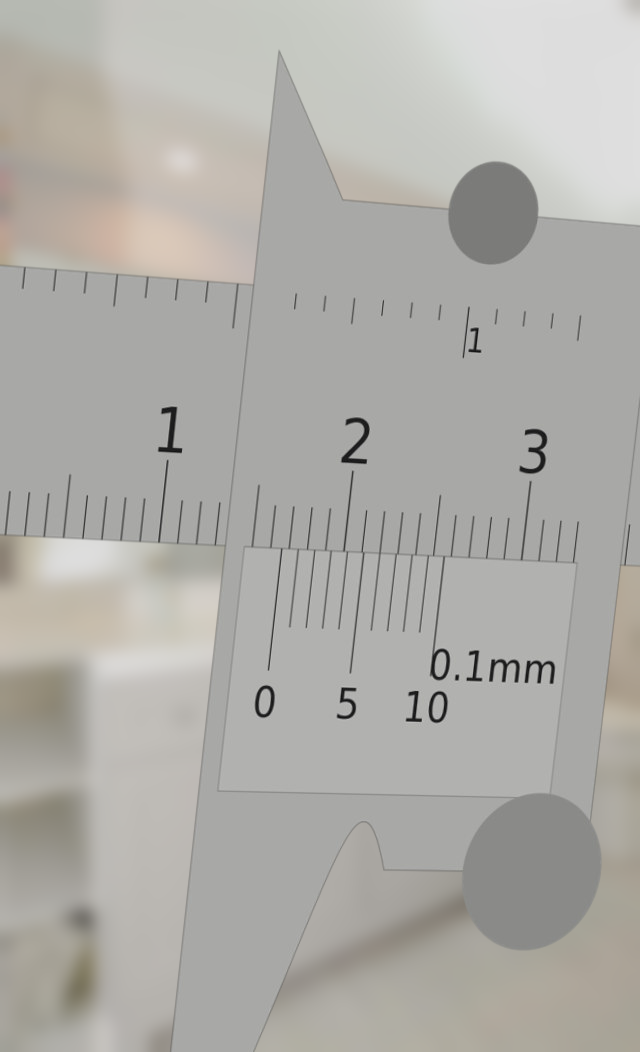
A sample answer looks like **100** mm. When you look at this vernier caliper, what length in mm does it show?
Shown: **16.6** mm
